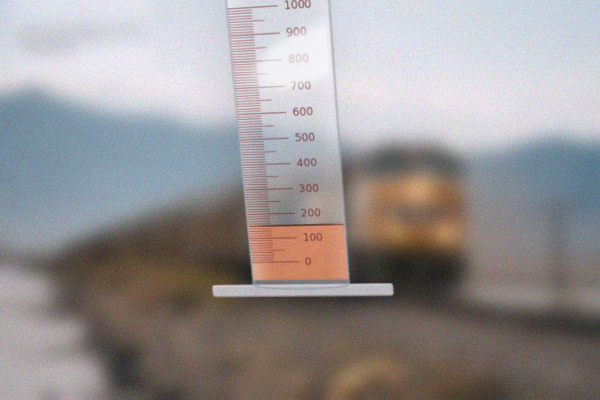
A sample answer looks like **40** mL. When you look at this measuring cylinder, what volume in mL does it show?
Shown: **150** mL
